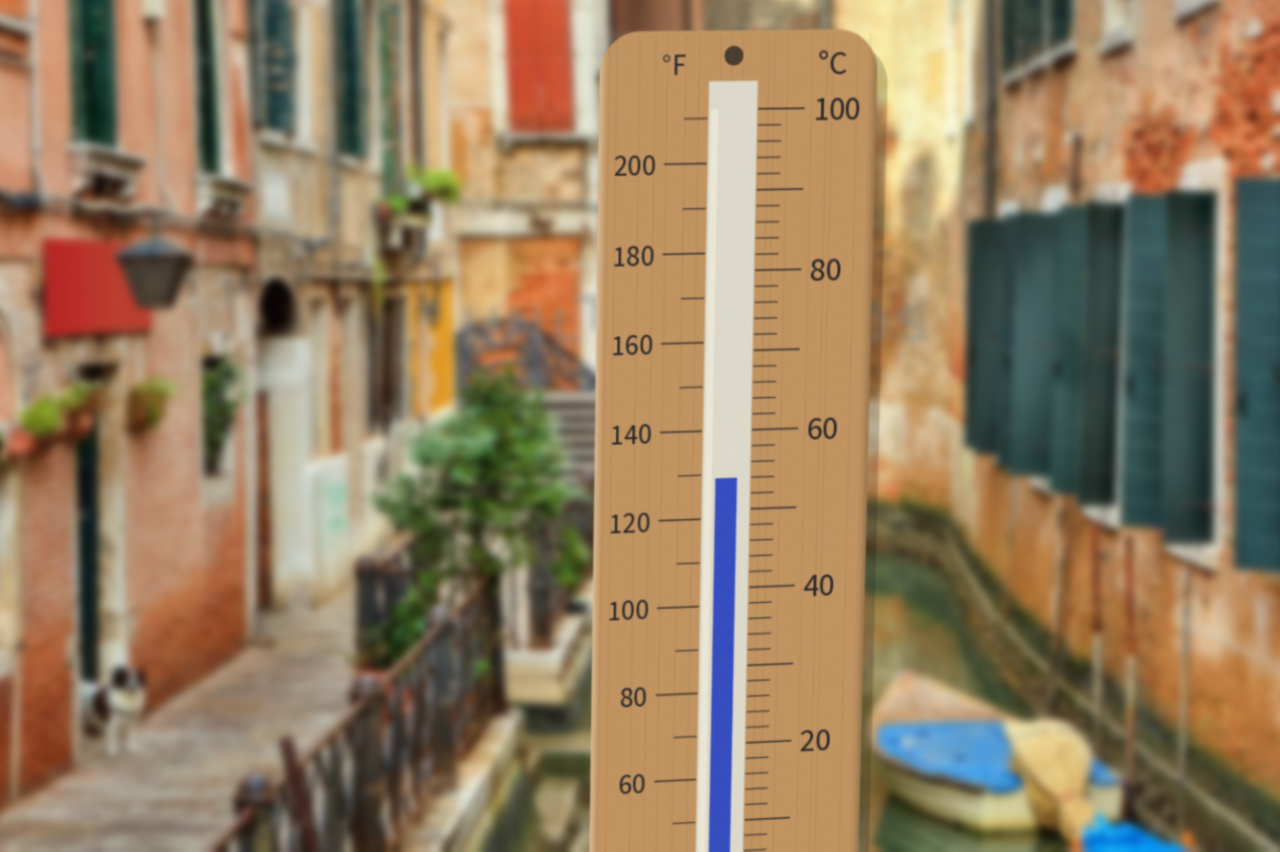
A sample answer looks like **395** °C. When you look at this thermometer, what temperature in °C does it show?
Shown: **54** °C
